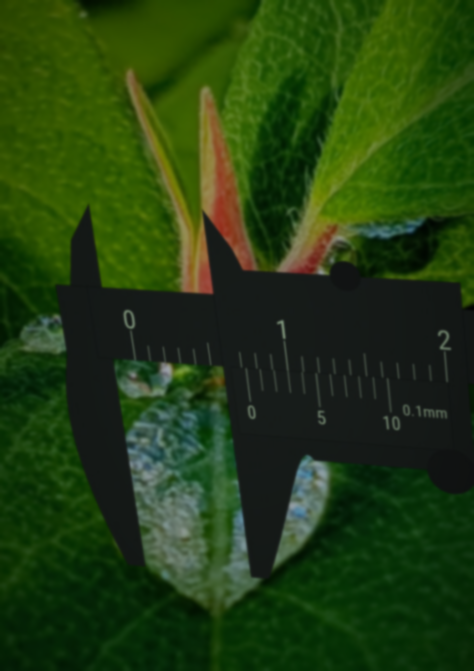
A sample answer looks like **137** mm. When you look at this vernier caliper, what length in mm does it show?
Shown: **7.3** mm
